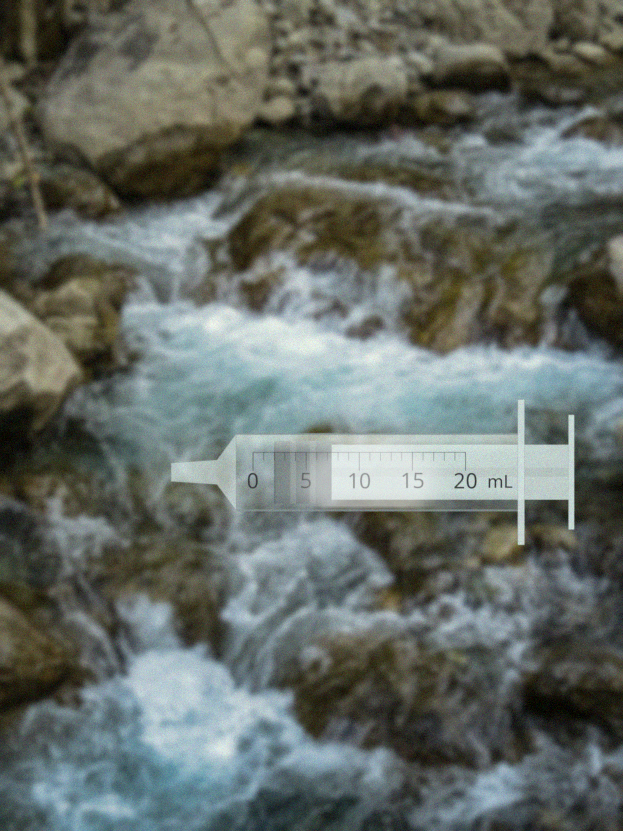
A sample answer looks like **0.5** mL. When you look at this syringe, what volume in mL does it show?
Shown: **2** mL
